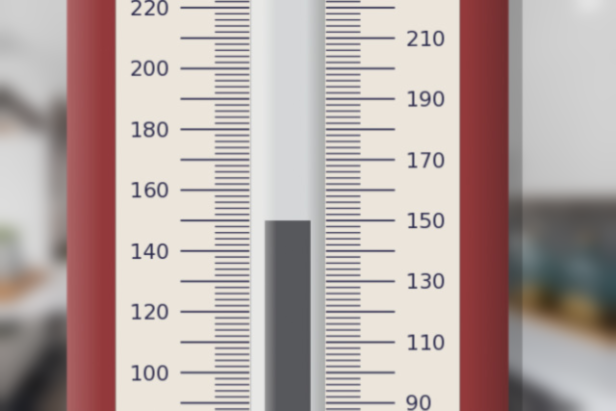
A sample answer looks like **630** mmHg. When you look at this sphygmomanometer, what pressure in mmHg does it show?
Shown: **150** mmHg
